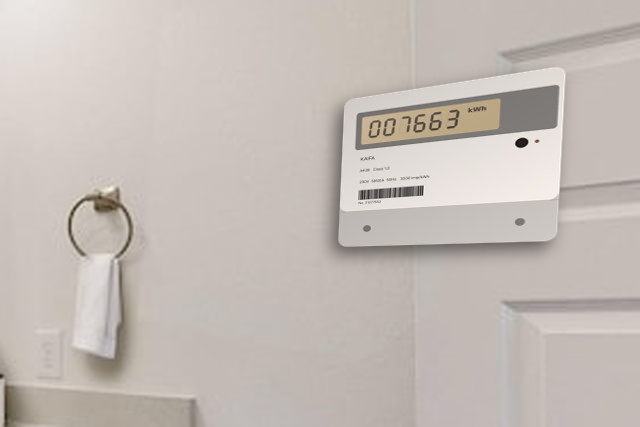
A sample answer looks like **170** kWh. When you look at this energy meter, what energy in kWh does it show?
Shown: **7663** kWh
